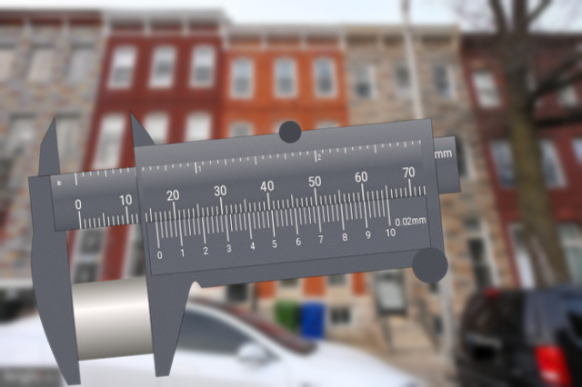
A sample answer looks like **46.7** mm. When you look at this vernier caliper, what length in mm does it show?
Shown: **16.0** mm
